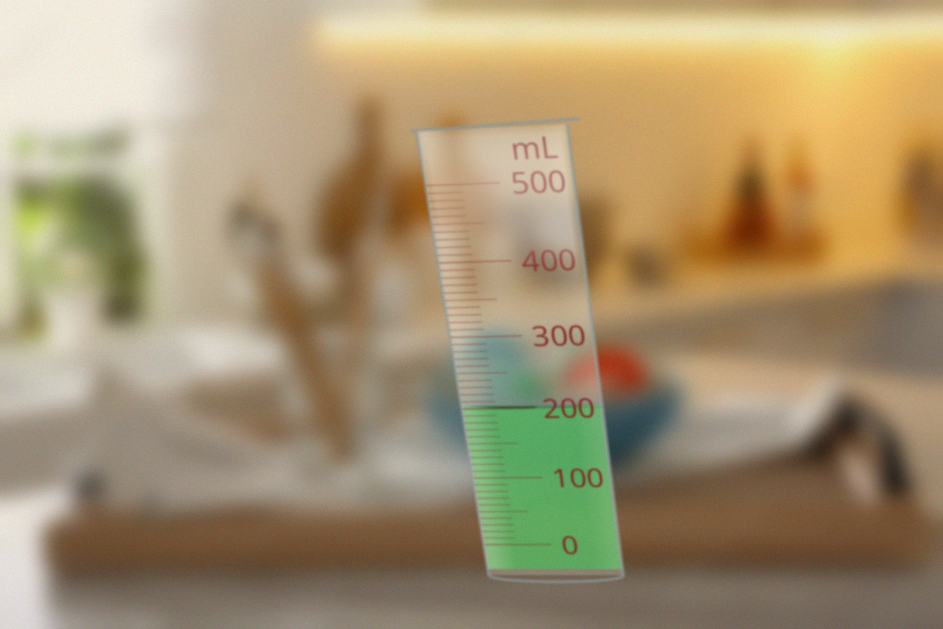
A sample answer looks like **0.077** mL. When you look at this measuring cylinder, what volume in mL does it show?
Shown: **200** mL
